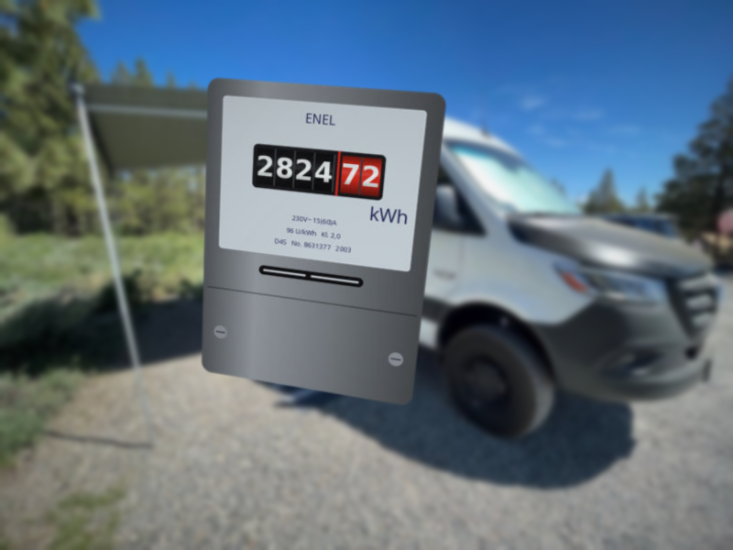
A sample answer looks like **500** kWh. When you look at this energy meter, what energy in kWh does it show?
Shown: **2824.72** kWh
